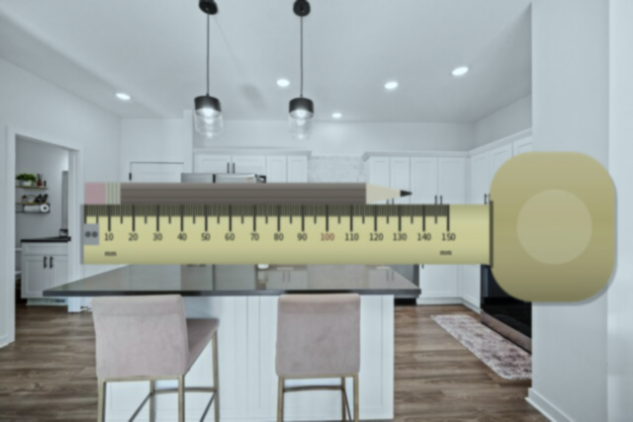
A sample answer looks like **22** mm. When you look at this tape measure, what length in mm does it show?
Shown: **135** mm
